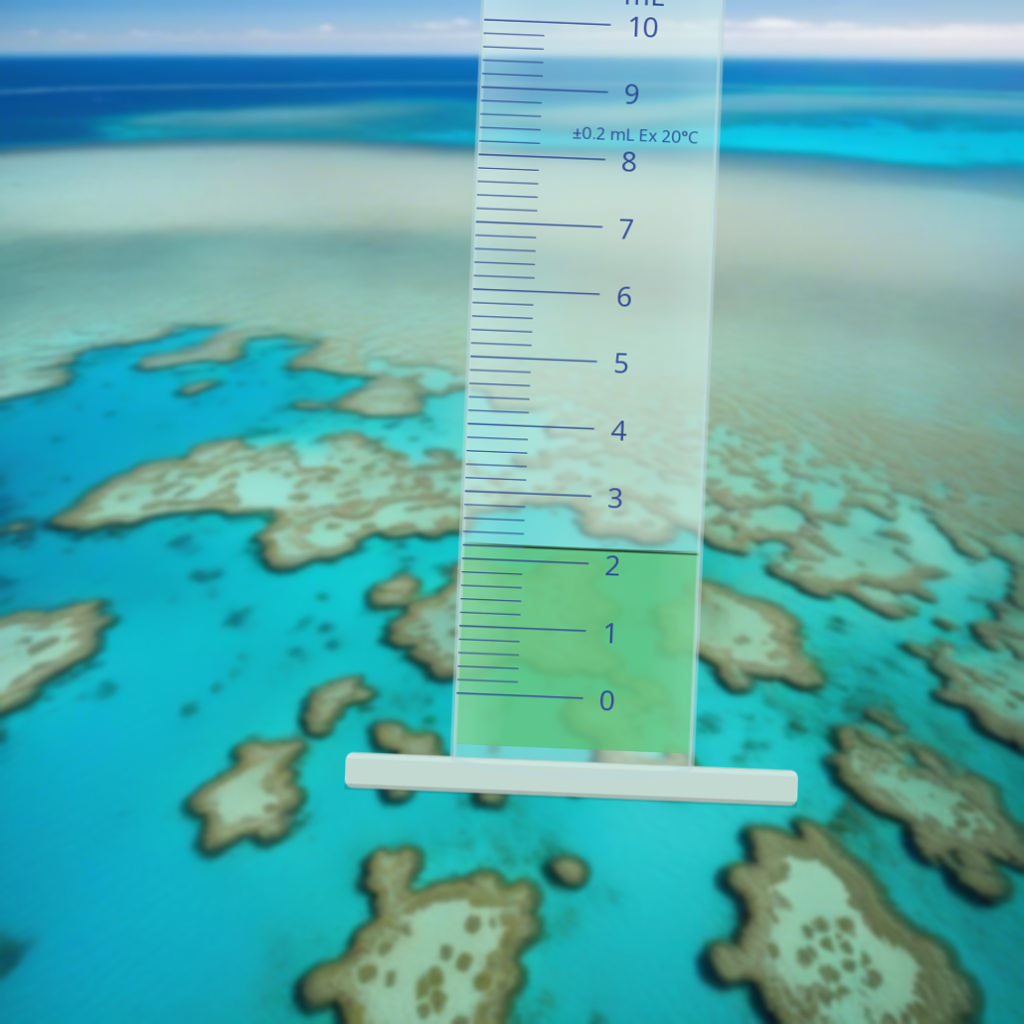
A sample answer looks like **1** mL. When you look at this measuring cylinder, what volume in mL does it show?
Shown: **2.2** mL
